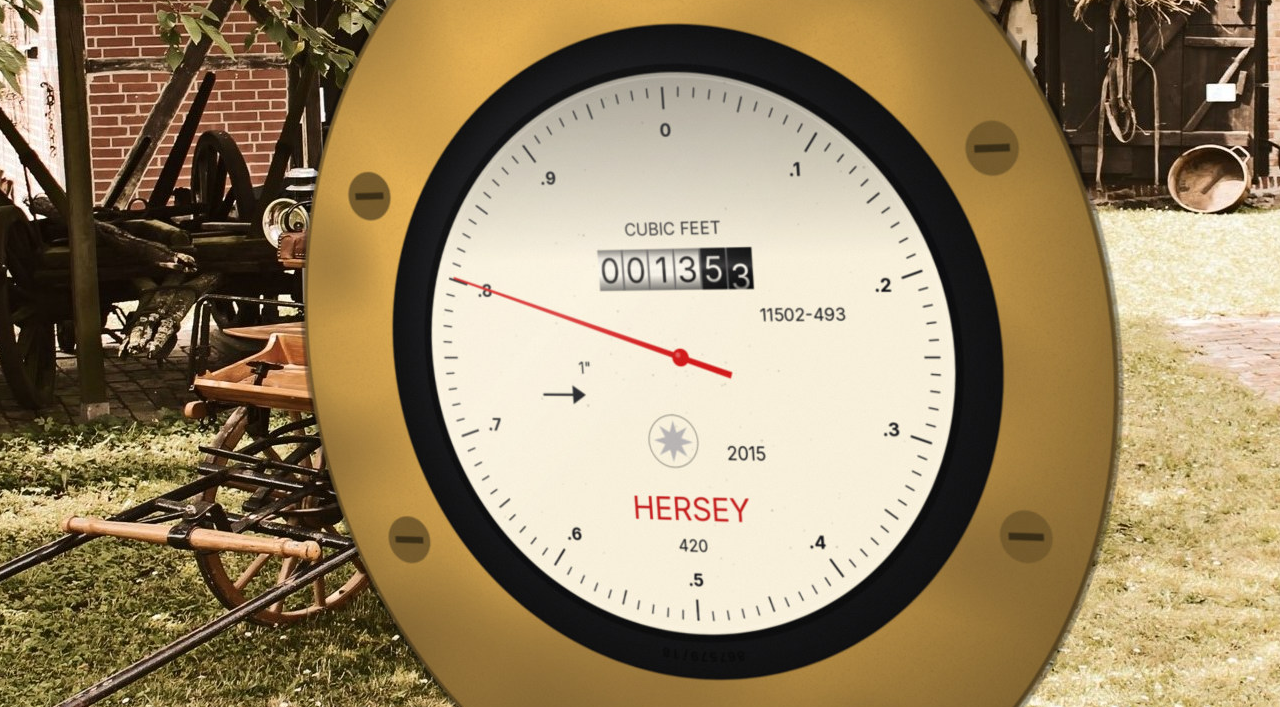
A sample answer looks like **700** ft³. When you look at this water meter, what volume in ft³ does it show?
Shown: **1352.80** ft³
